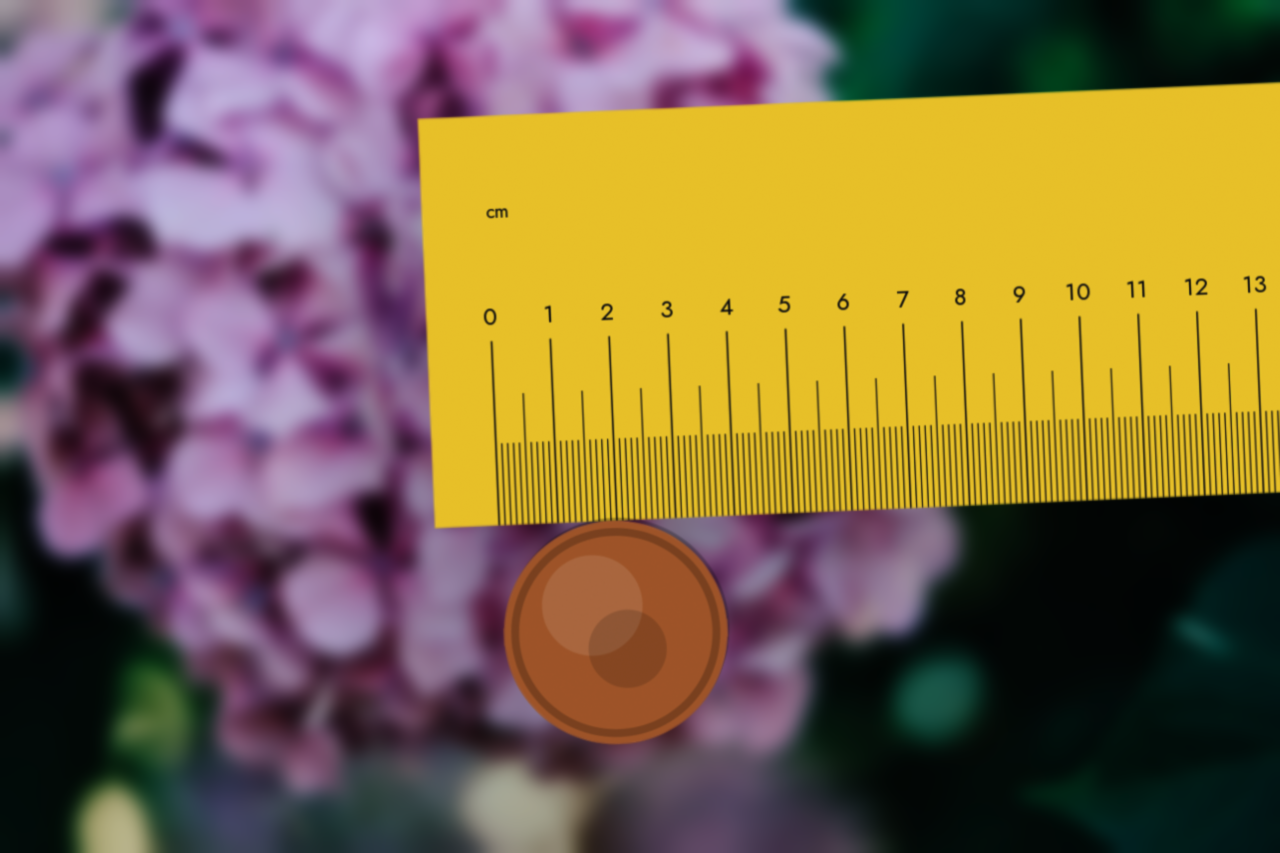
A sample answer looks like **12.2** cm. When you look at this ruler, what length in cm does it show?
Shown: **3.8** cm
